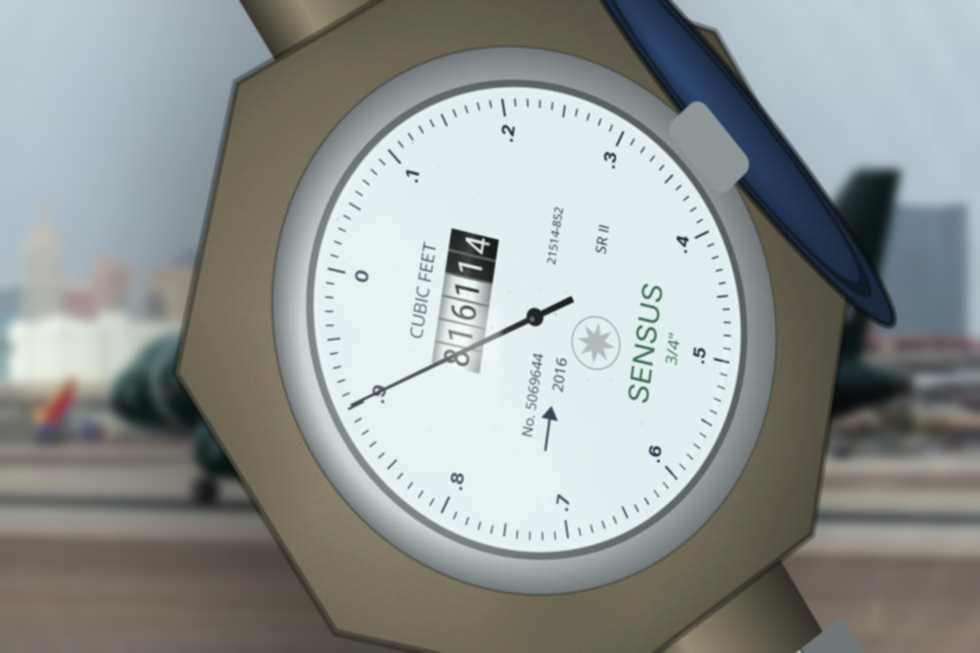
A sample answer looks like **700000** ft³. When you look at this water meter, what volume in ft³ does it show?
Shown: **816113.90** ft³
